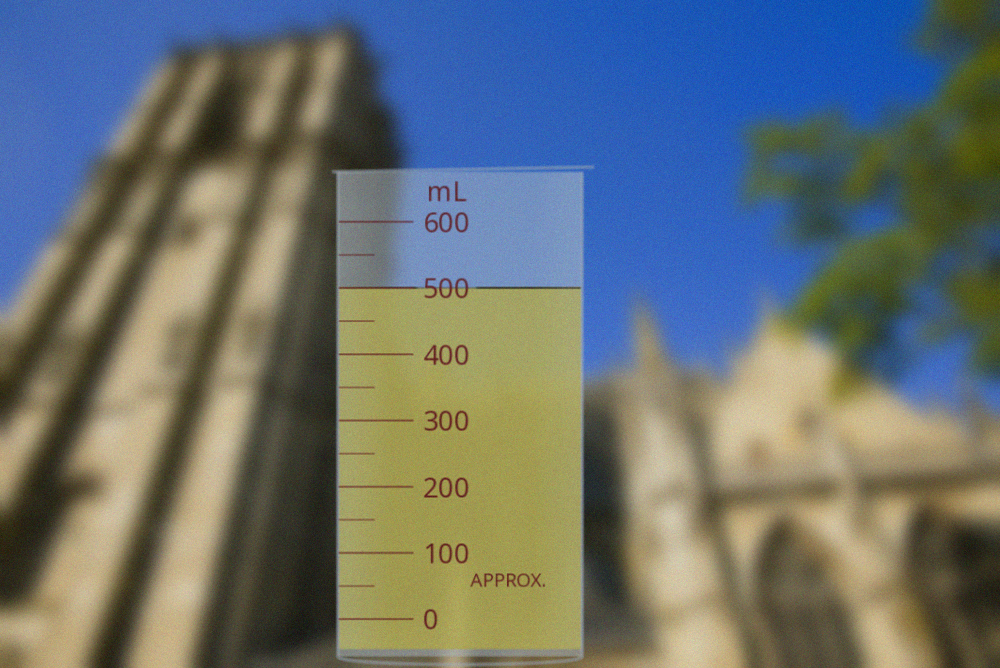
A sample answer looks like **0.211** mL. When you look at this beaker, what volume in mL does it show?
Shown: **500** mL
